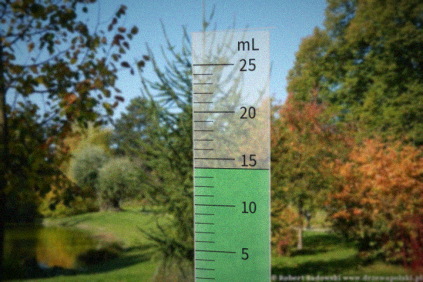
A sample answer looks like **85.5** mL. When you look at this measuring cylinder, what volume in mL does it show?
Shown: **14** mL
